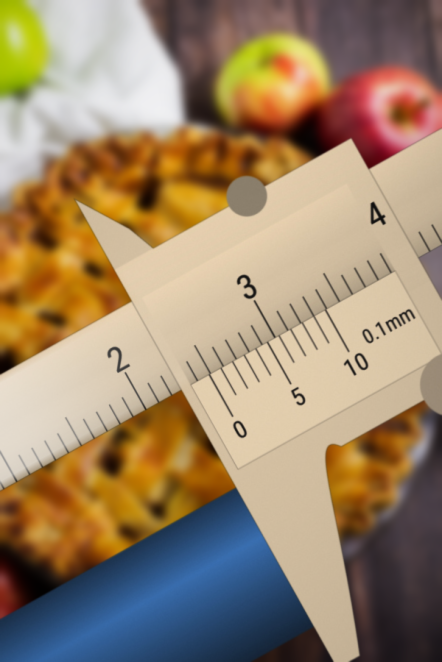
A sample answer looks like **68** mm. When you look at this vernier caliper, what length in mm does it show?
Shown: **24.9** mm
